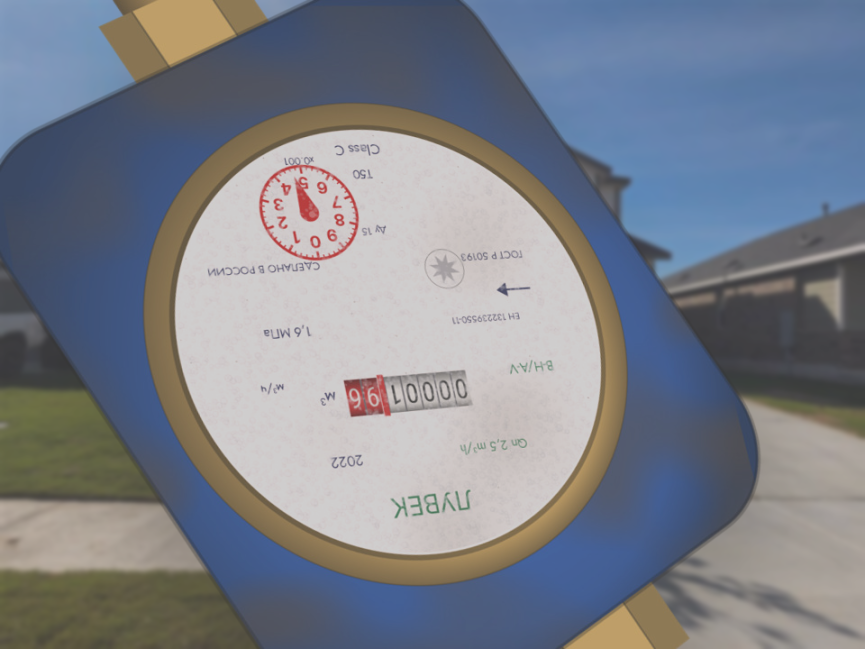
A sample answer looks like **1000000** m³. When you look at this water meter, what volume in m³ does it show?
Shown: **1.964** m³
